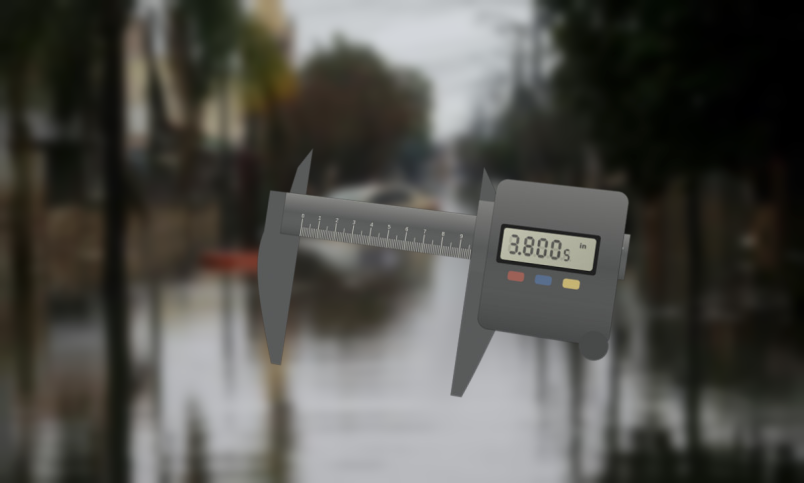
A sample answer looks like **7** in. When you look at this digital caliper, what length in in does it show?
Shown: **3.8005** in
